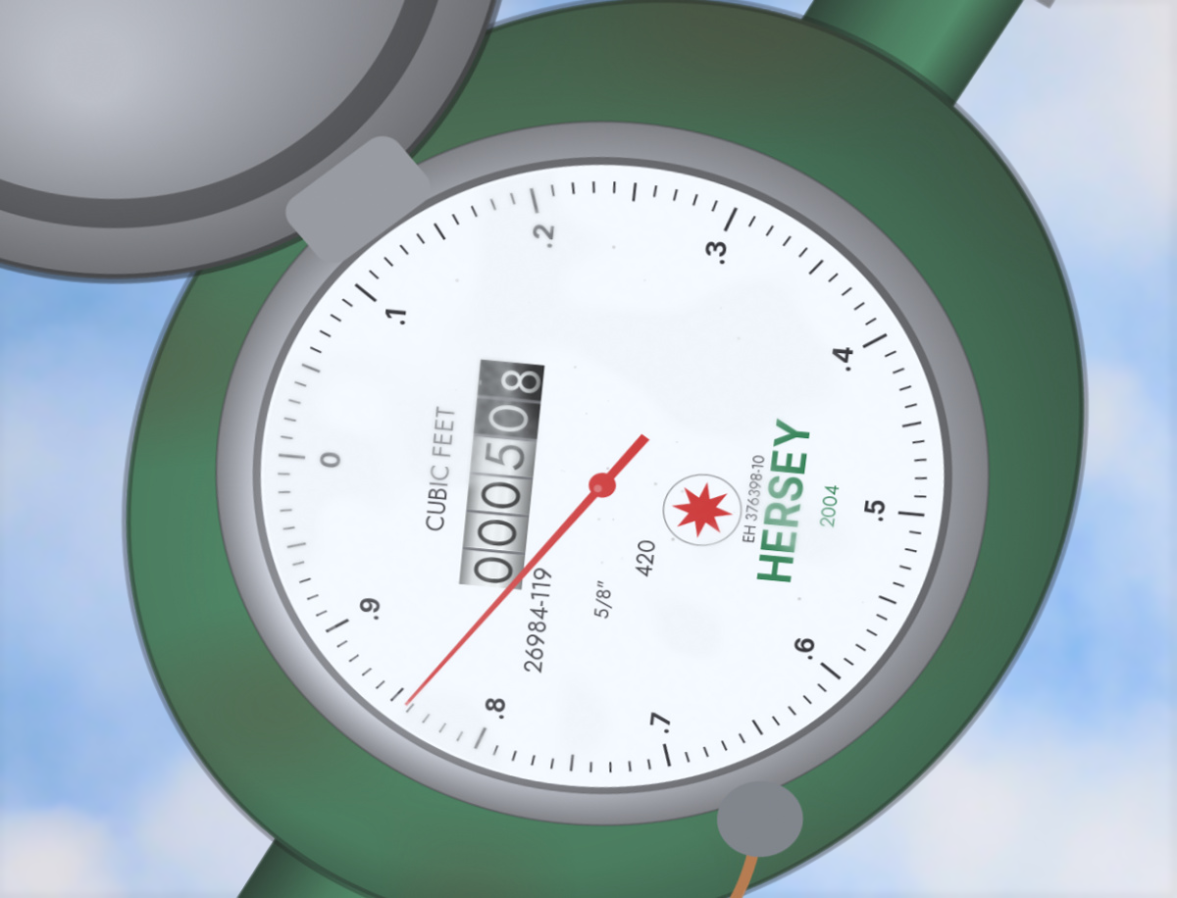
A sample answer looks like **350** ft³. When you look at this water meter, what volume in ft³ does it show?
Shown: **507.84** ft³
